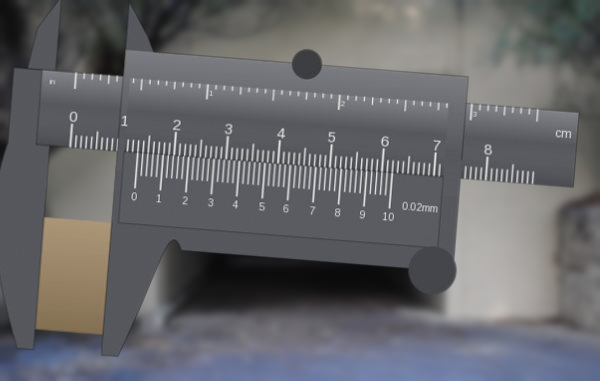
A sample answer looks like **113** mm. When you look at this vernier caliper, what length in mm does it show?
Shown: **13.0** mm
